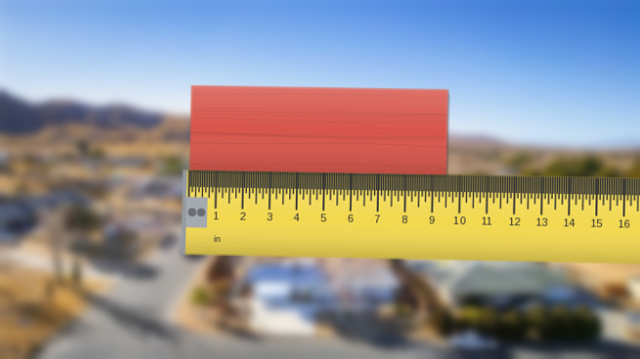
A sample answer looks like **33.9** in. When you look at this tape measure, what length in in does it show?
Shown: **9.5** in
